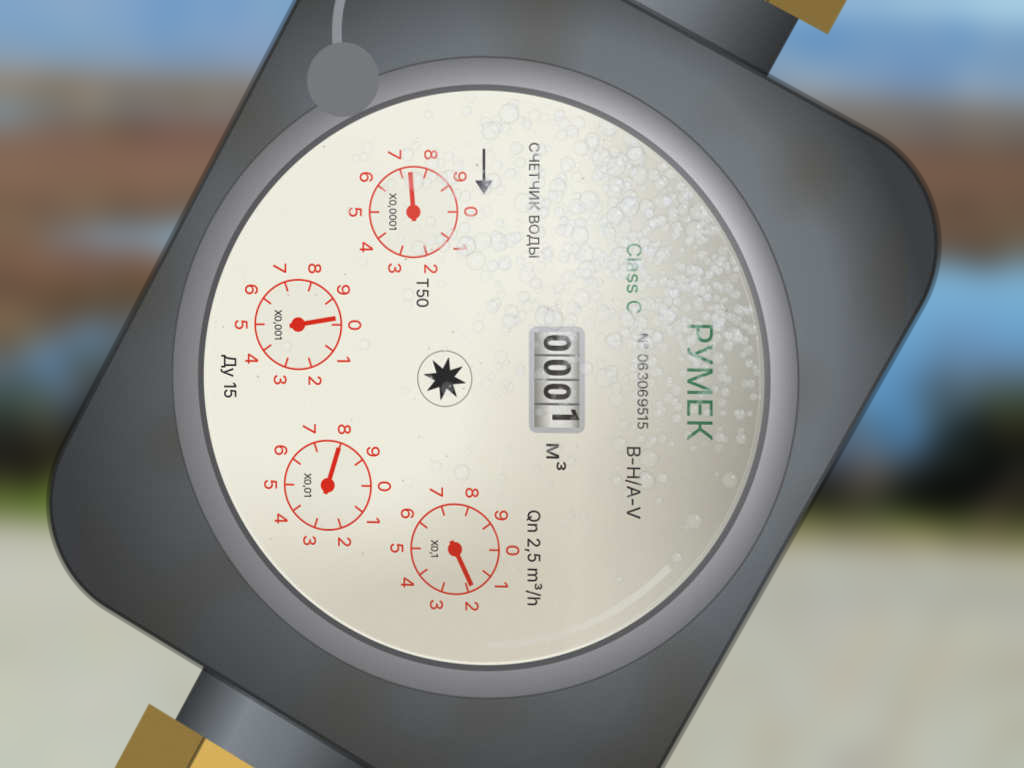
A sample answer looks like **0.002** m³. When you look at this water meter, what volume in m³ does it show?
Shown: **1.1797** m³
